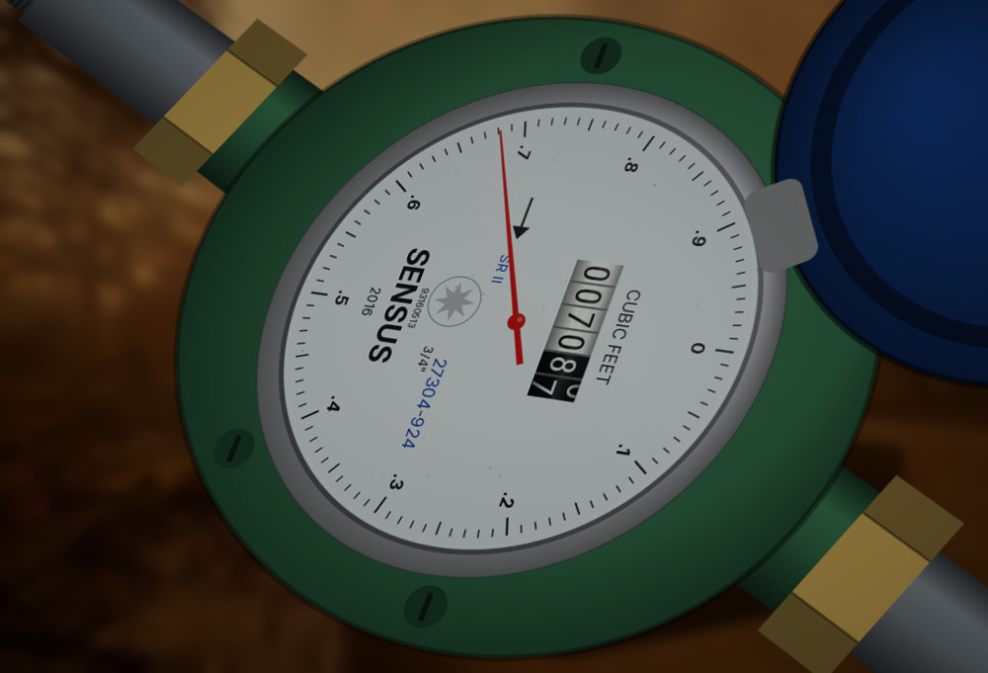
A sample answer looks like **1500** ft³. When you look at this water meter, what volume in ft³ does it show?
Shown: **7086.68** ft³
